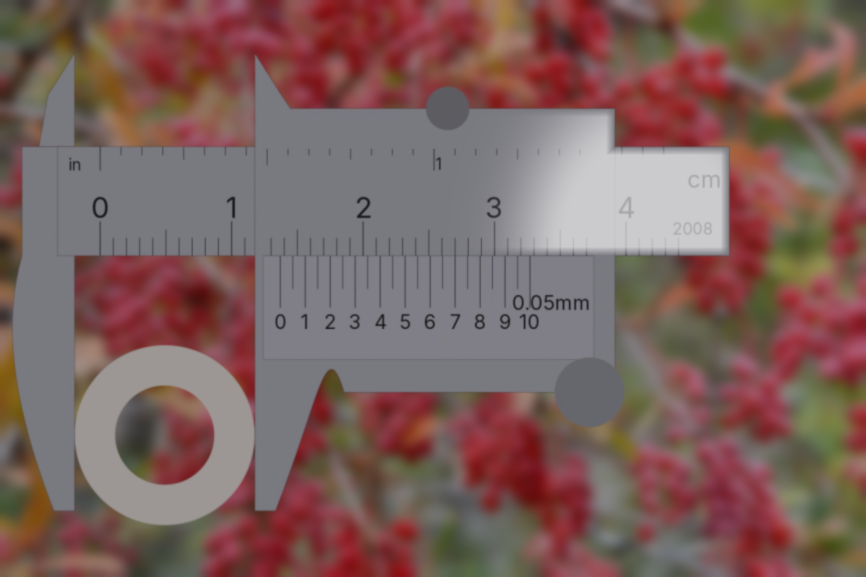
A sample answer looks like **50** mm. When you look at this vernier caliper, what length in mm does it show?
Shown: **13.7** mm
